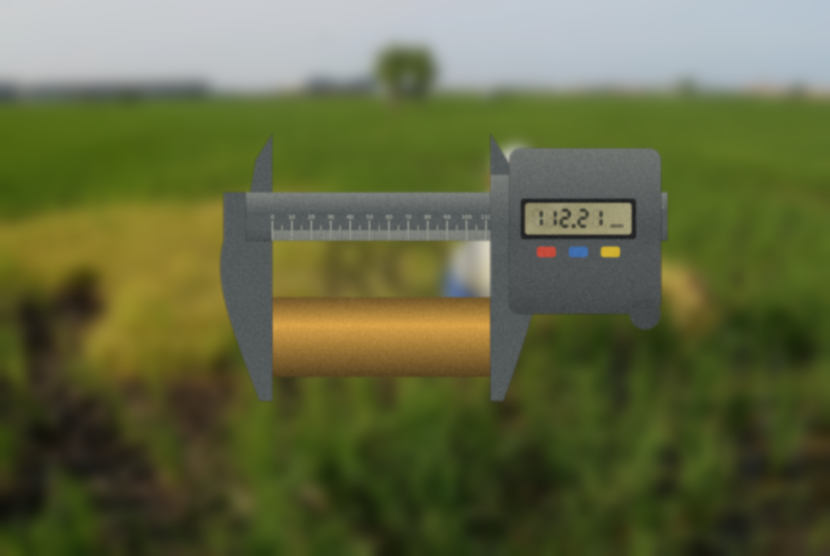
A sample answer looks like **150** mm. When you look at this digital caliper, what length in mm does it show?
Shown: **112.21** mm
